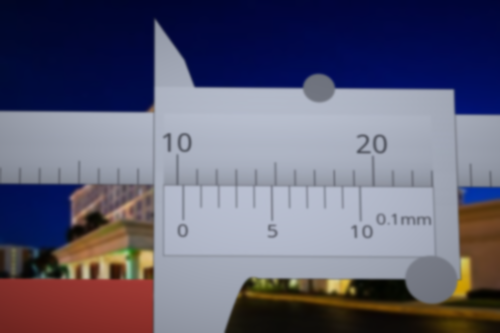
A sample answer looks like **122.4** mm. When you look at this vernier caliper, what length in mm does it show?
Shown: **10.3** mm
